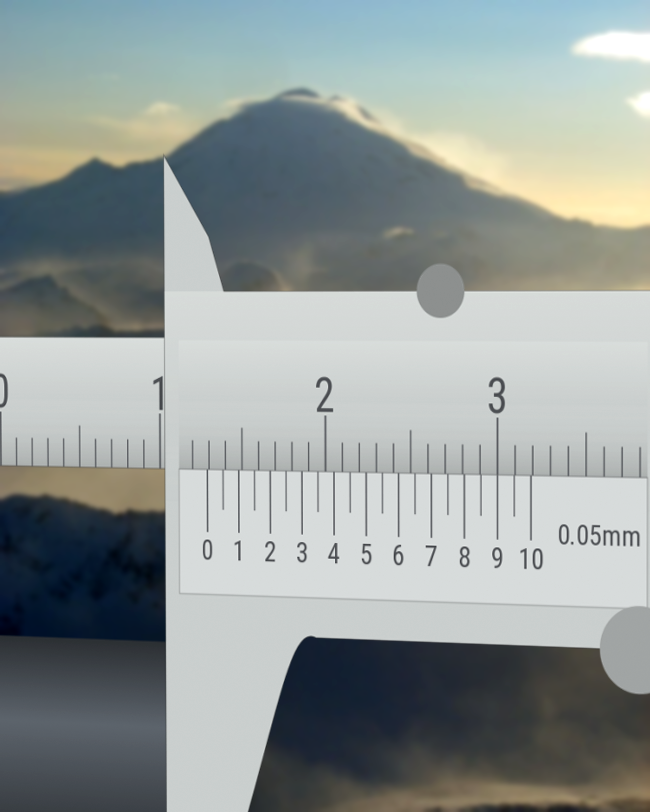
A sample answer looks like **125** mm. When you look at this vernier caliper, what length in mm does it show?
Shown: **12.9** mm
